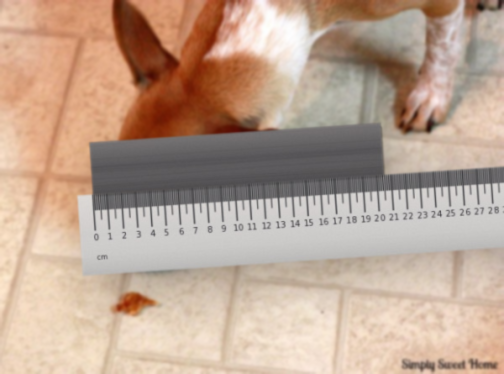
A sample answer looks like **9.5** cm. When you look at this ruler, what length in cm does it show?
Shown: **20.5** cm
